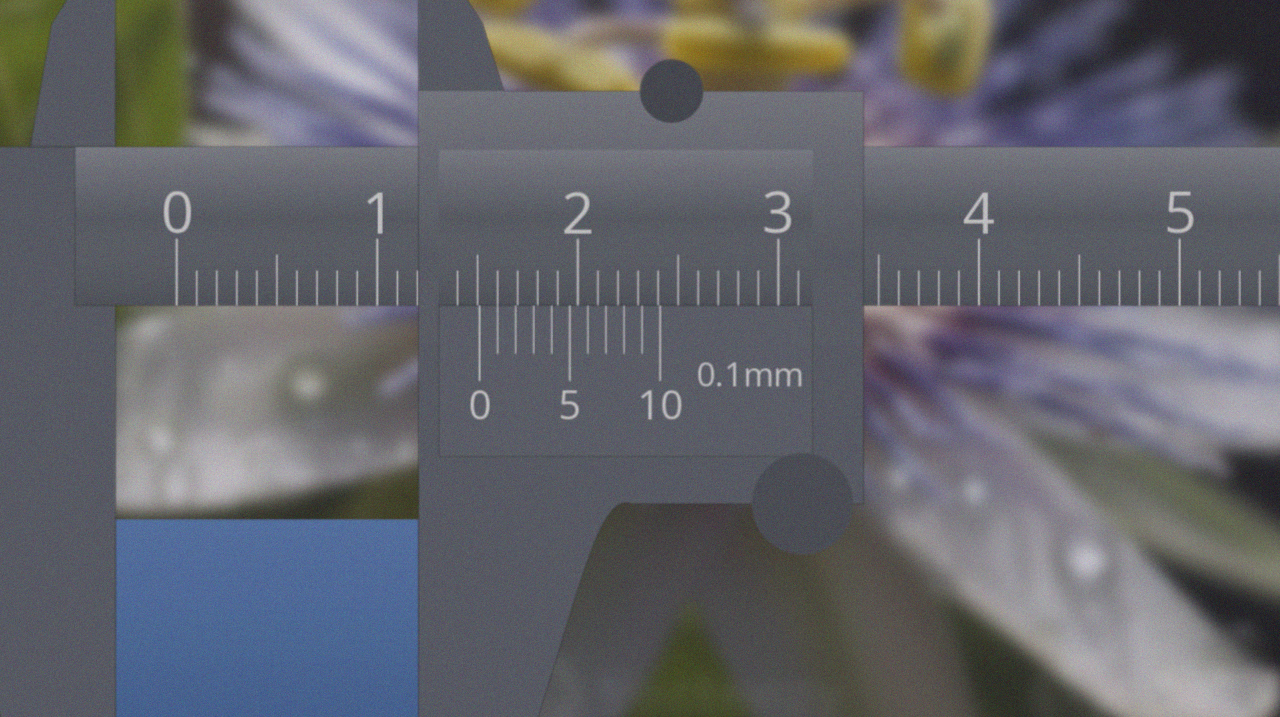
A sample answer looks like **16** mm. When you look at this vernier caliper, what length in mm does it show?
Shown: **15.1** mm
